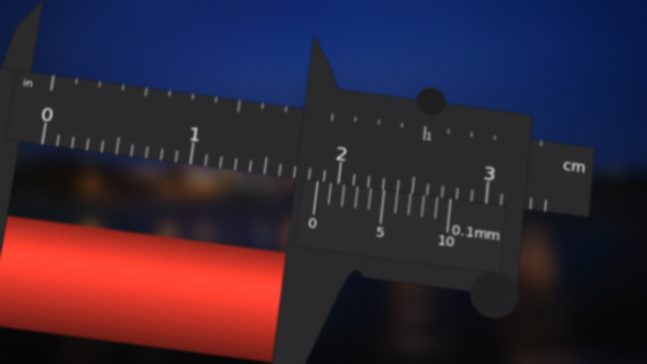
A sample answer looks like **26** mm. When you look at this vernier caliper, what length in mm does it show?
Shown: **18.6** mm
